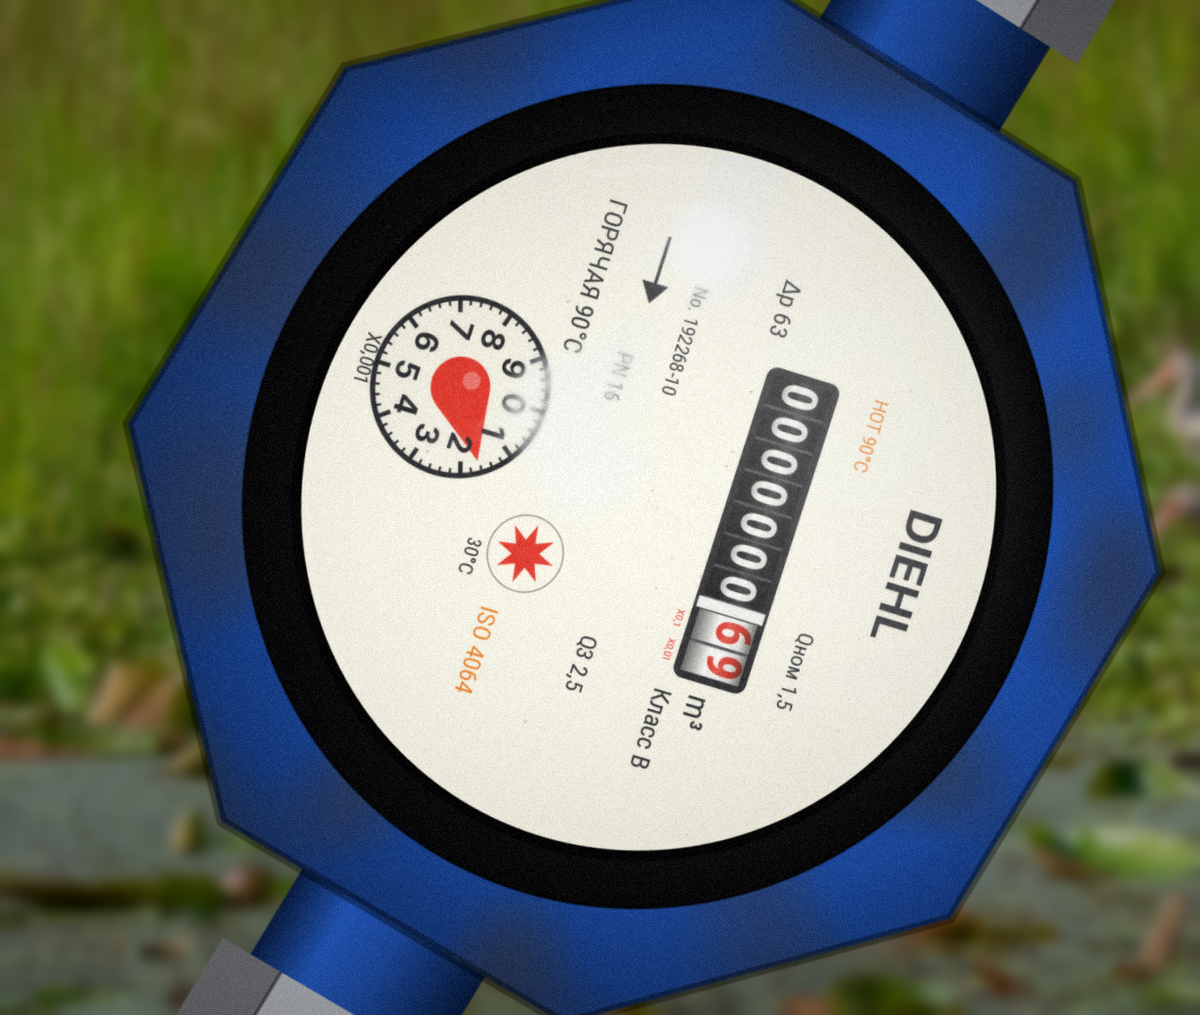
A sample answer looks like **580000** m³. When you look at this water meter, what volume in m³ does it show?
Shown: **0.691** m³
